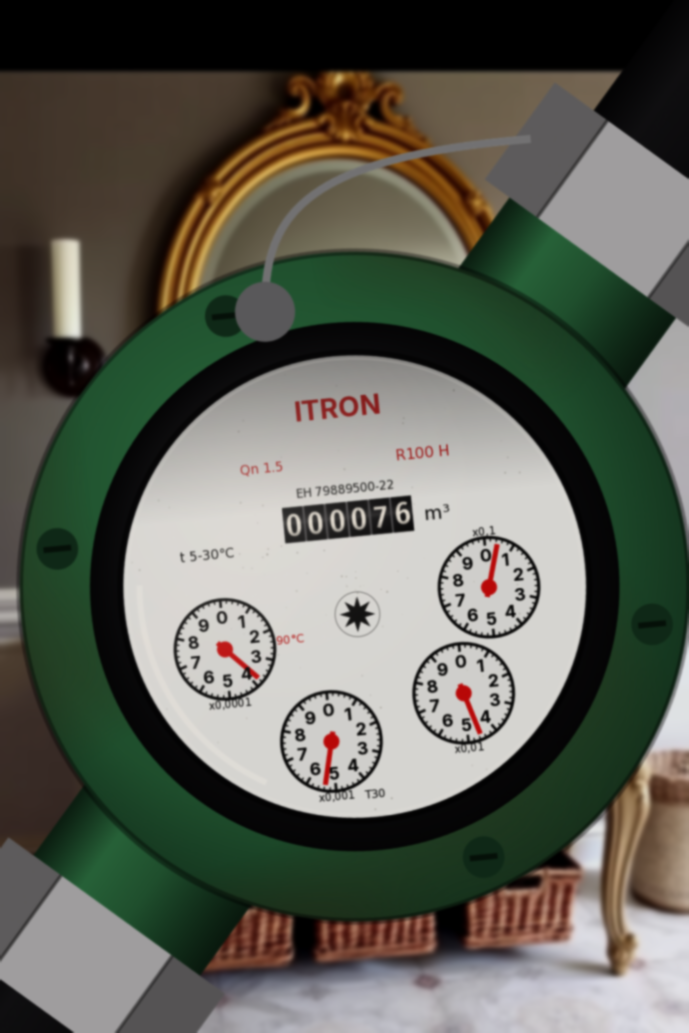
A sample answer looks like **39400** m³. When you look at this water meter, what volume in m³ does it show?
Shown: **76.0453** m³
